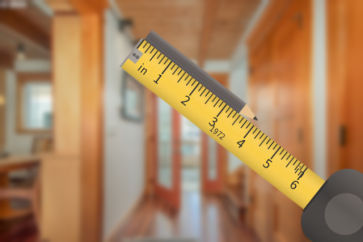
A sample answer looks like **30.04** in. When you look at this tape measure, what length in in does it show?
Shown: **4** in
